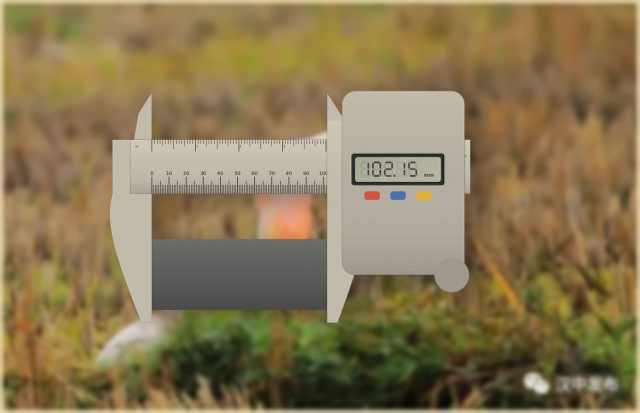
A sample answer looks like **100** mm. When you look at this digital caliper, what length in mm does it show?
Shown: **102.15** mm
